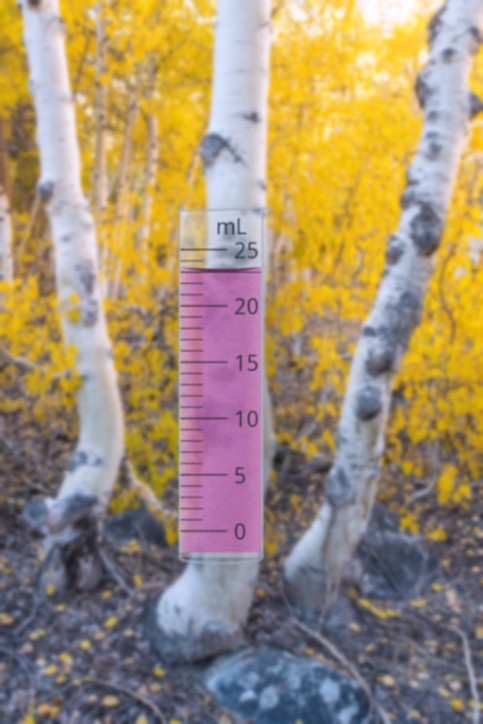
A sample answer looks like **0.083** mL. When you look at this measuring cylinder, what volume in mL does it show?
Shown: **23** mL
